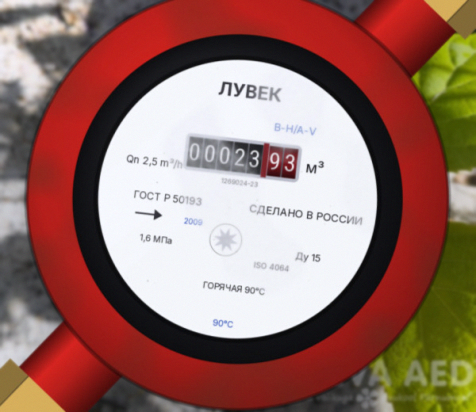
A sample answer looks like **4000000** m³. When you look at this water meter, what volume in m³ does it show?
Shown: **23.93** m³
